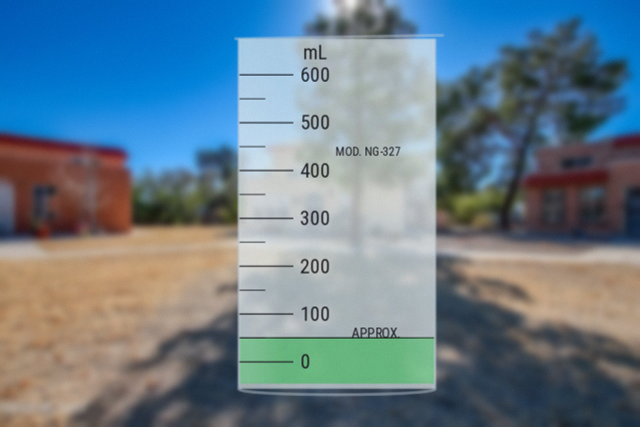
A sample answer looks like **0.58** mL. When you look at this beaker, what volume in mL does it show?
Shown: **50** mL
